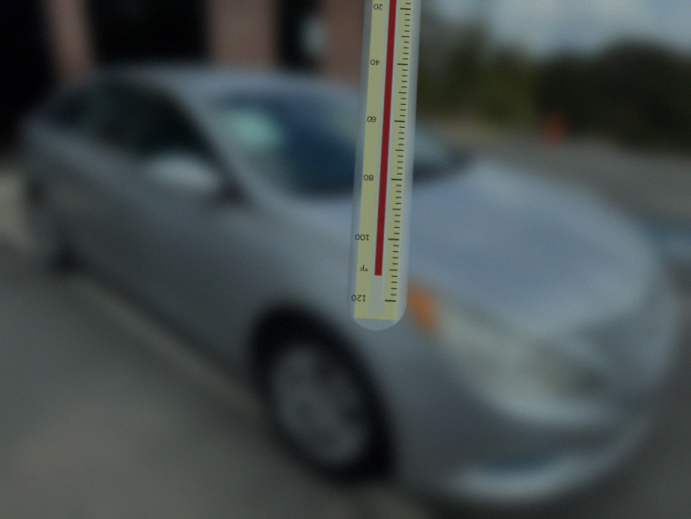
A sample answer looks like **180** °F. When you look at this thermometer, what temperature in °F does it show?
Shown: **112** °F
